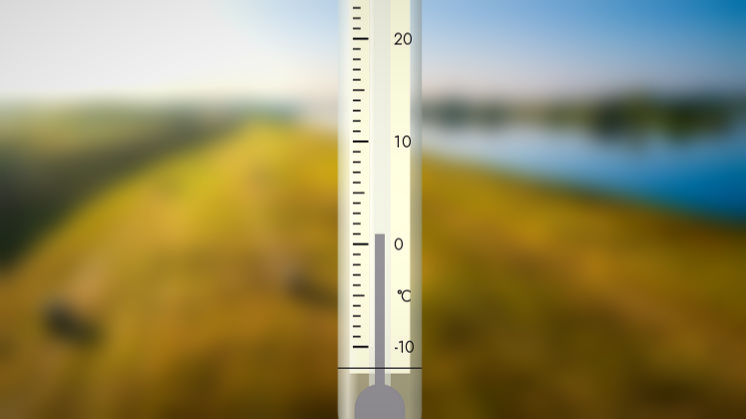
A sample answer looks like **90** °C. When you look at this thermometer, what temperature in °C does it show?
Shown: **1** °C
